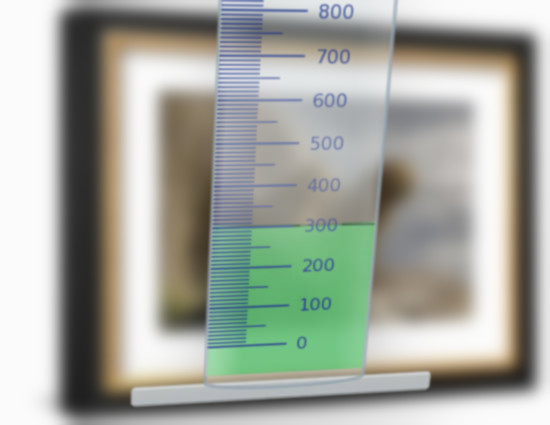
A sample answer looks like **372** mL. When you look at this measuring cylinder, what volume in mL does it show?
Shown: **300** mL
